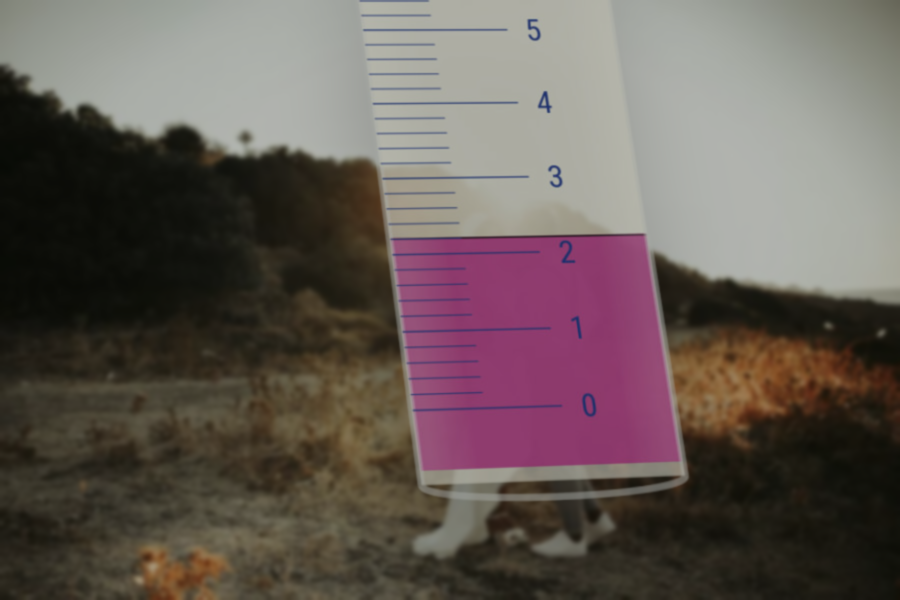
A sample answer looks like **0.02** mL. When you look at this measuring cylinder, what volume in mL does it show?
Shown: **2.2** mL
